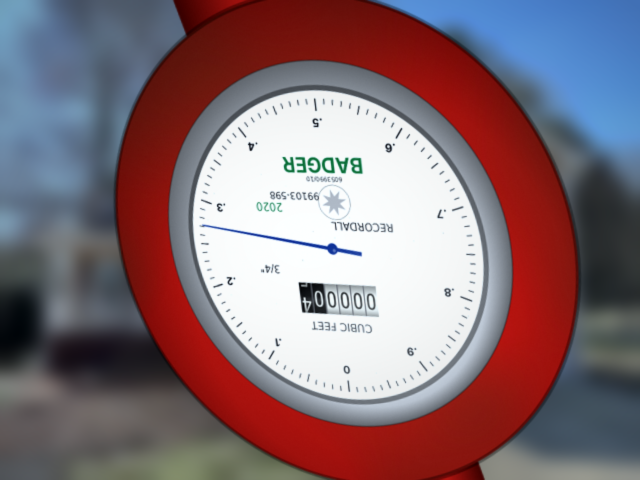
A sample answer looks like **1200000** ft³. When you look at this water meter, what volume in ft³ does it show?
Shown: **4.27** ft³
